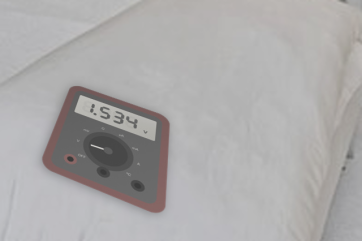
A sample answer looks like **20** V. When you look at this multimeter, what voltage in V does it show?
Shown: **1.534** V
